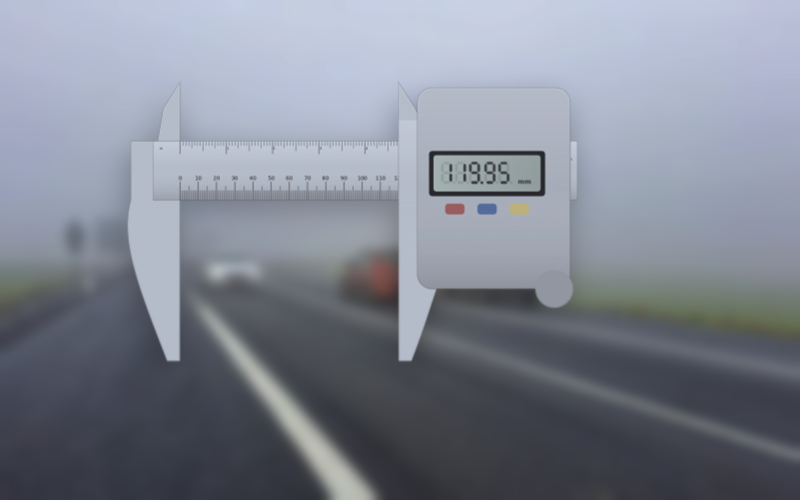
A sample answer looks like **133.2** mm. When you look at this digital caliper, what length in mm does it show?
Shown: **119.95** mm
